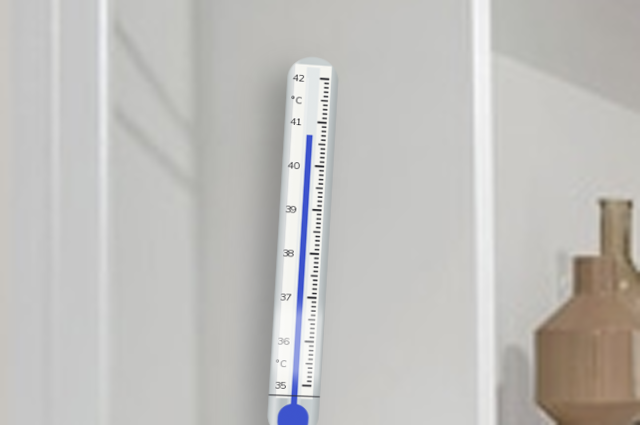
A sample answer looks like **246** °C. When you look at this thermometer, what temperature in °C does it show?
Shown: **40.7** °C
